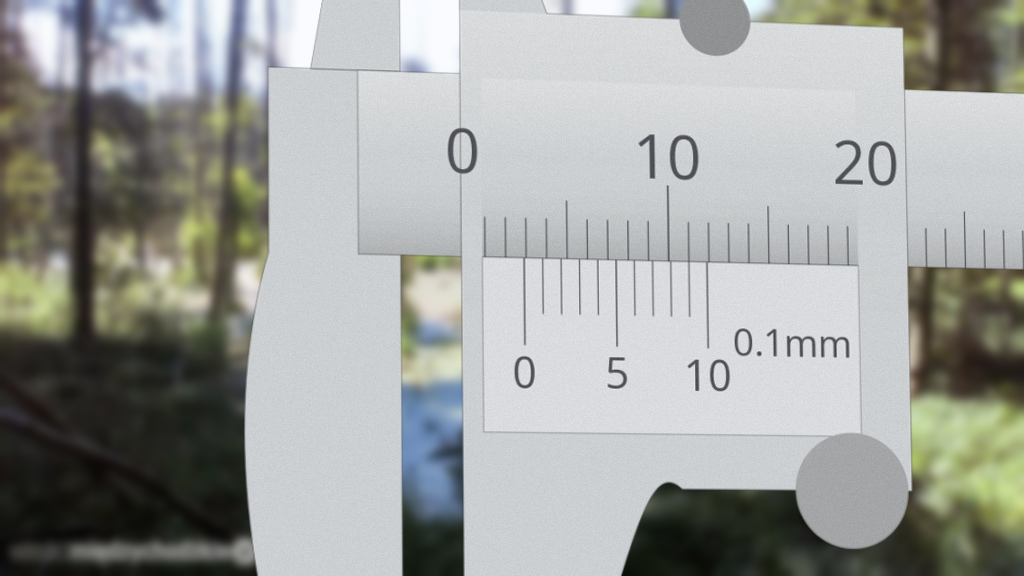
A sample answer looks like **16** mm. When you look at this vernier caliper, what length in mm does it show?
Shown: **2.9** mm
